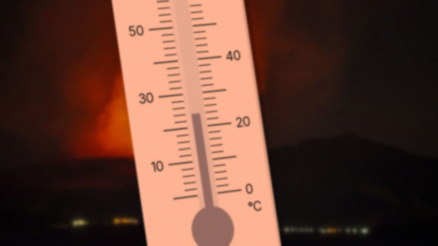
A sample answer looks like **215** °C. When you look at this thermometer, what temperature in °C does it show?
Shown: **24** °C
